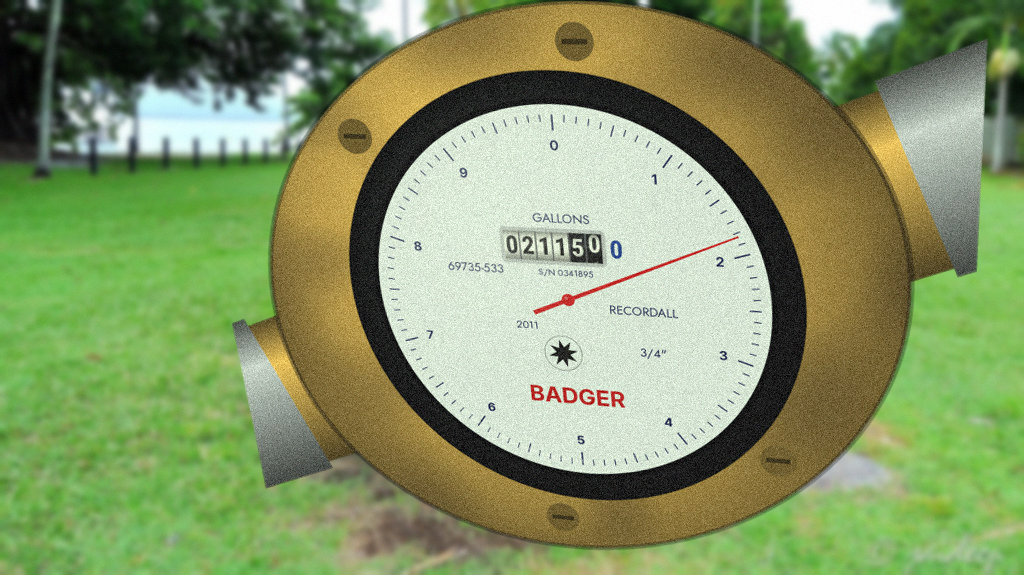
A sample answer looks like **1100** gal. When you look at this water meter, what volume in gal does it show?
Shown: **211501.8** gal
